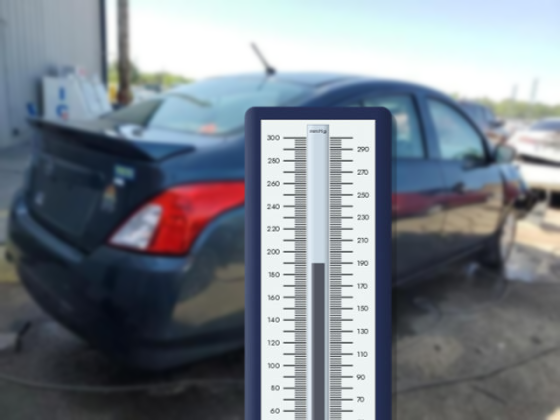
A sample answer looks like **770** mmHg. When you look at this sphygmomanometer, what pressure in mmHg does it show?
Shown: **190** mmHg
